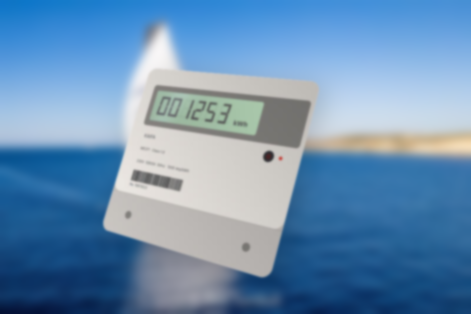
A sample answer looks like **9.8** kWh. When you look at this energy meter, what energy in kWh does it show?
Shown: **1253** kWh
